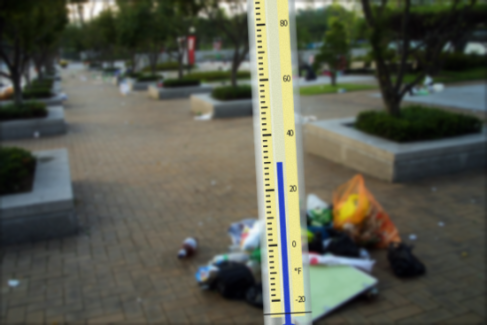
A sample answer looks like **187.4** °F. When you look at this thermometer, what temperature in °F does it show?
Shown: **30** °F
